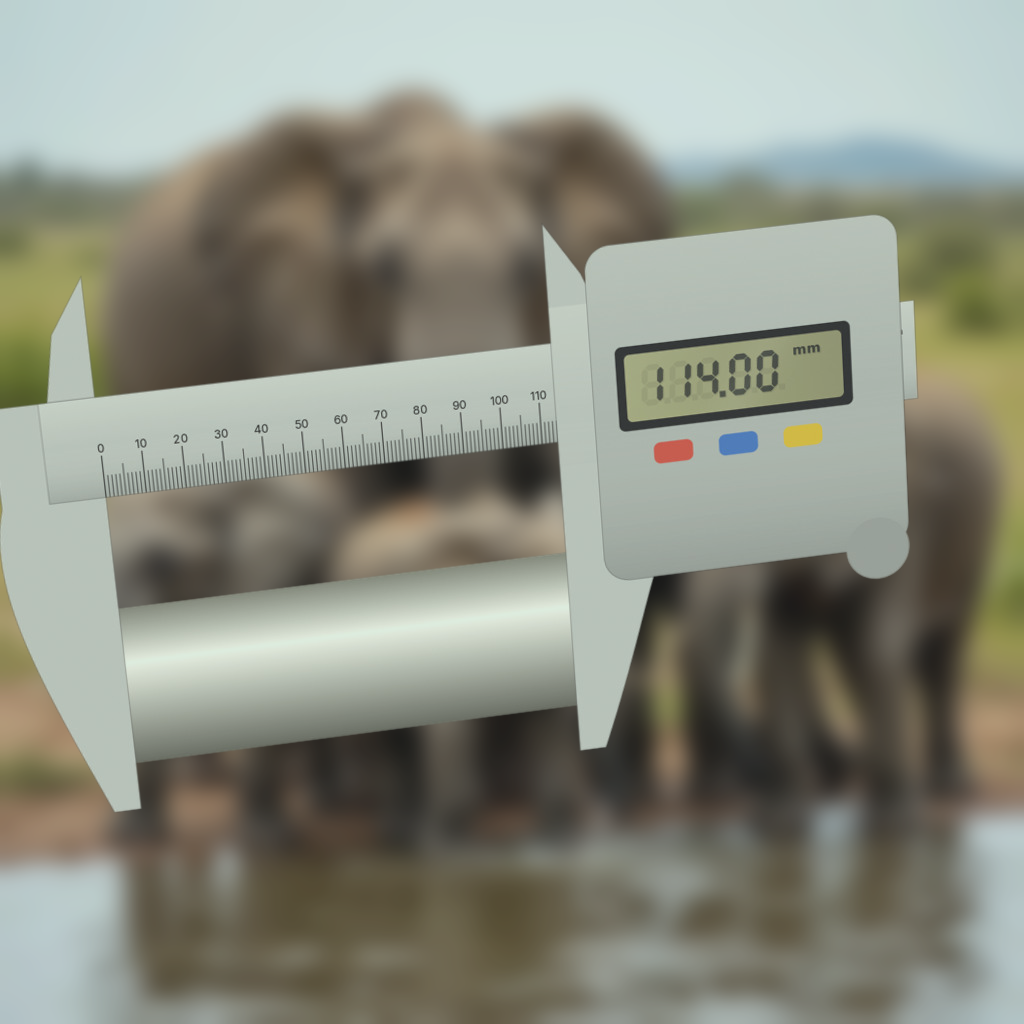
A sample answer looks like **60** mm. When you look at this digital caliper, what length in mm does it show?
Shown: **114.00** mm
